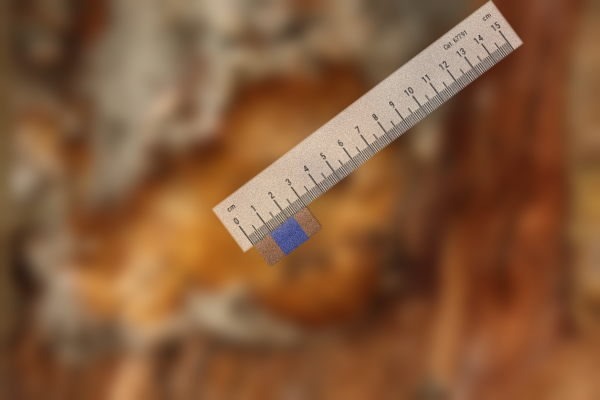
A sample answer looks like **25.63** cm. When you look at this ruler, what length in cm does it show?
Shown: **3** cm
